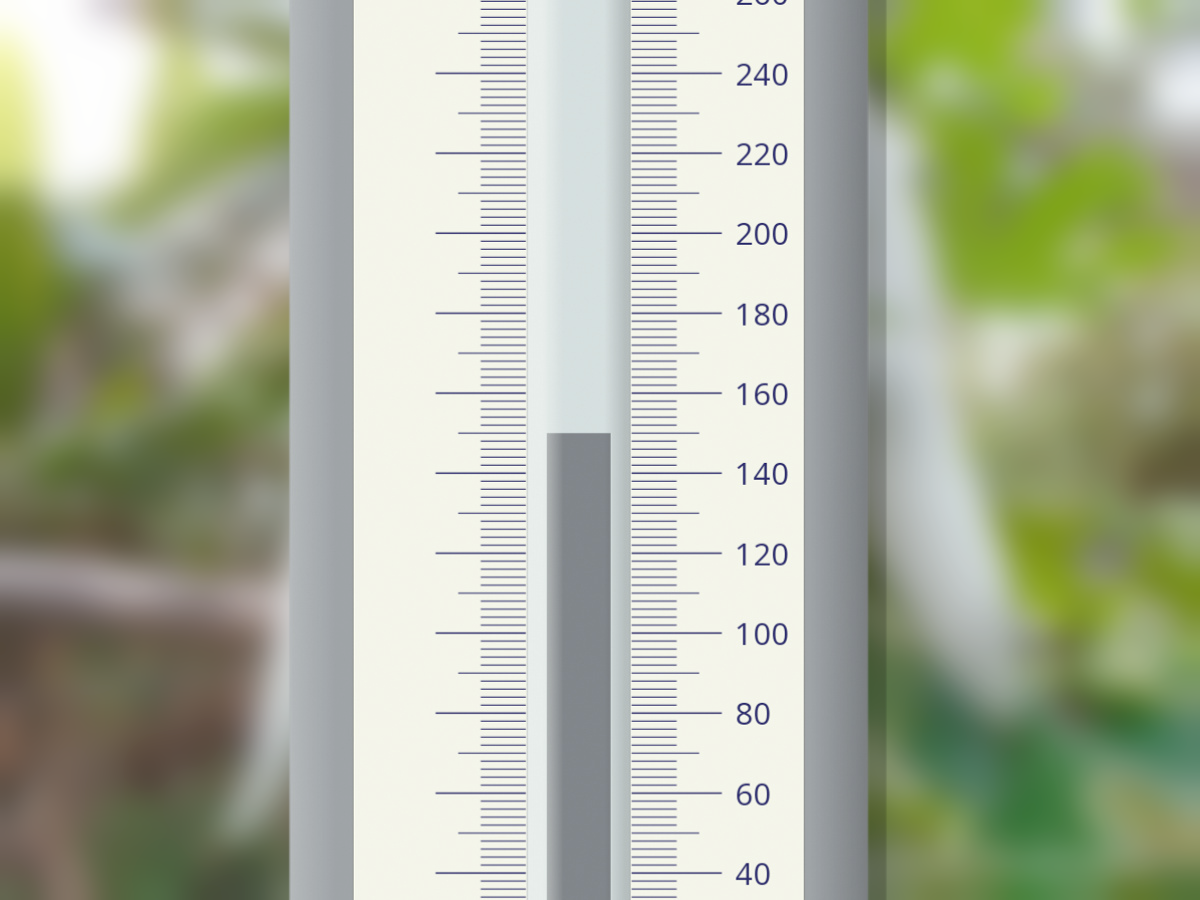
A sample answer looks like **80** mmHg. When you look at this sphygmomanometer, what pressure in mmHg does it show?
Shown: **150** mmHg
